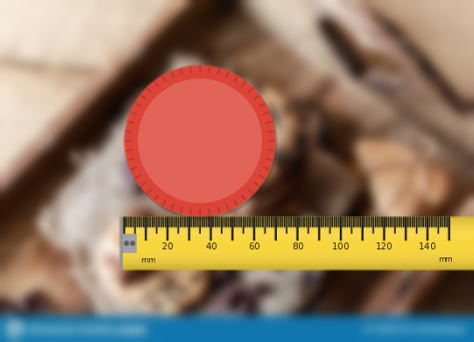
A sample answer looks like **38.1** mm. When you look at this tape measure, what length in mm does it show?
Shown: **70** mm
